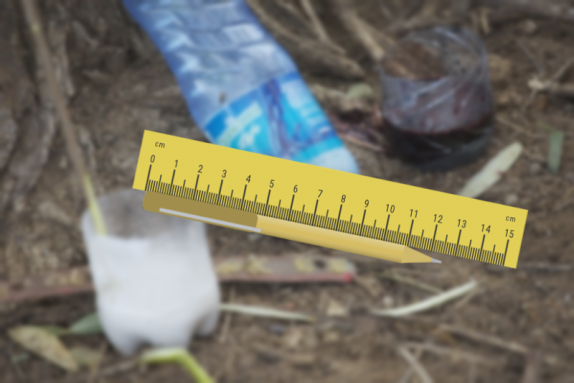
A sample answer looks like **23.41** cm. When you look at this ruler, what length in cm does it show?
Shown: **12.5** cm
